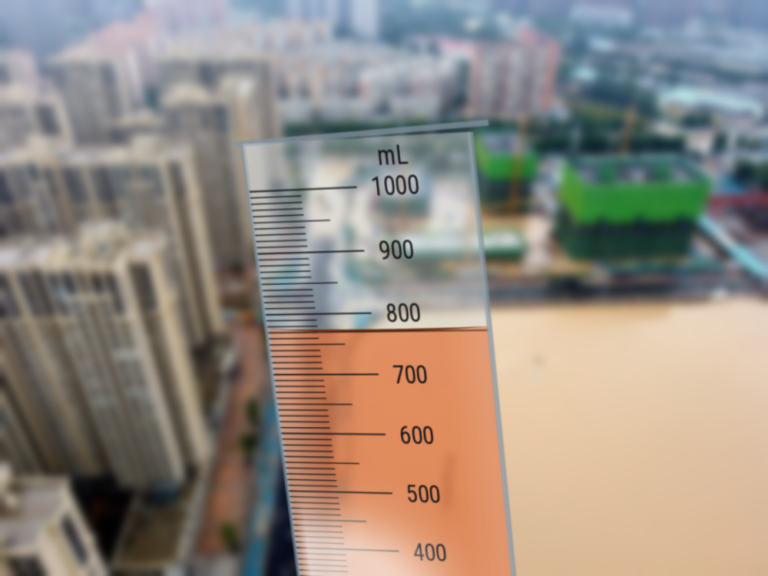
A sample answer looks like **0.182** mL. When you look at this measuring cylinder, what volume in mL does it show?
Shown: **770** mL
